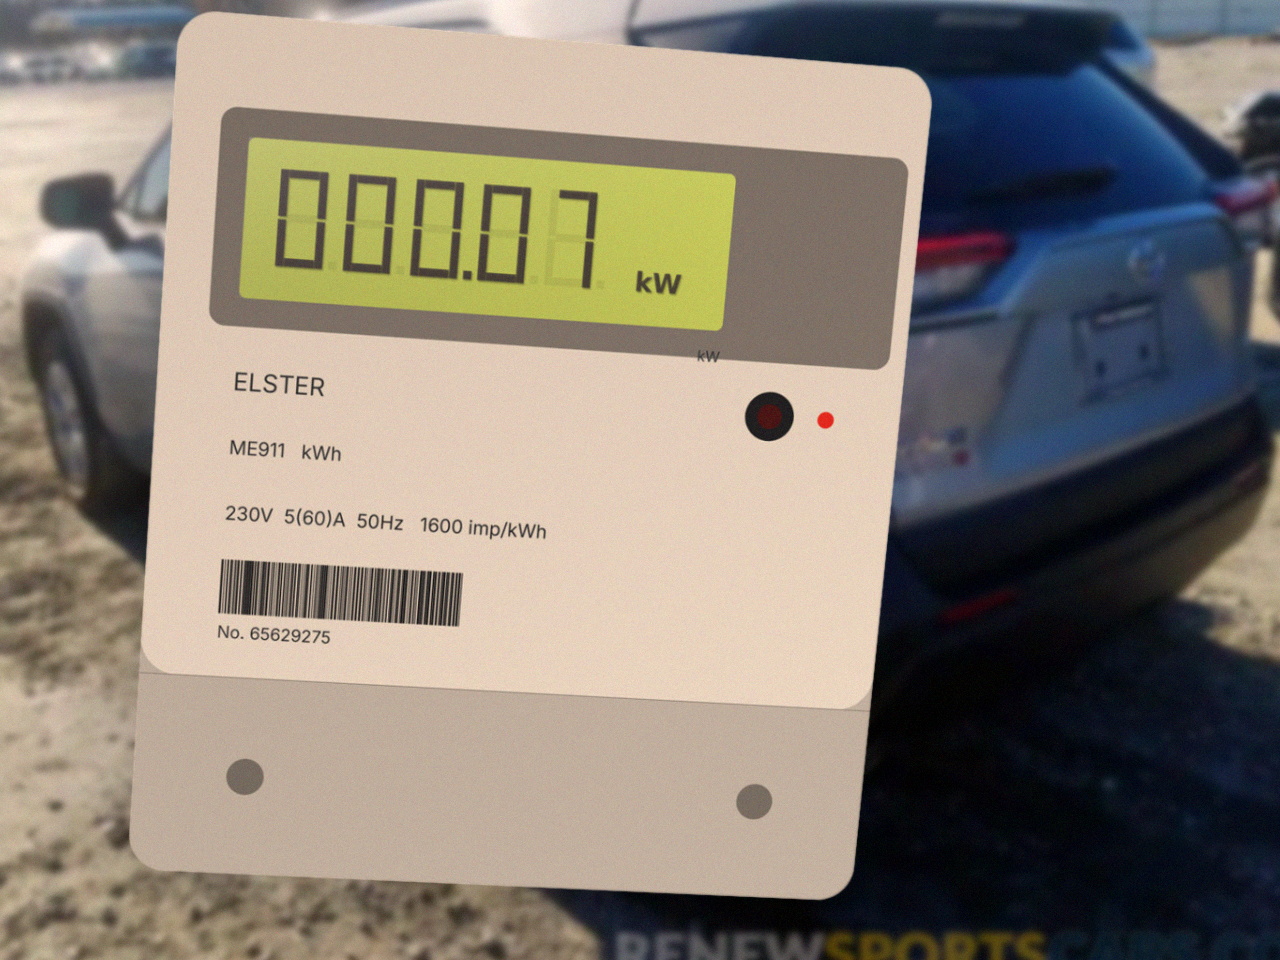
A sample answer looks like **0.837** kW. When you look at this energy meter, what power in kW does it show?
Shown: **0.07** kW
